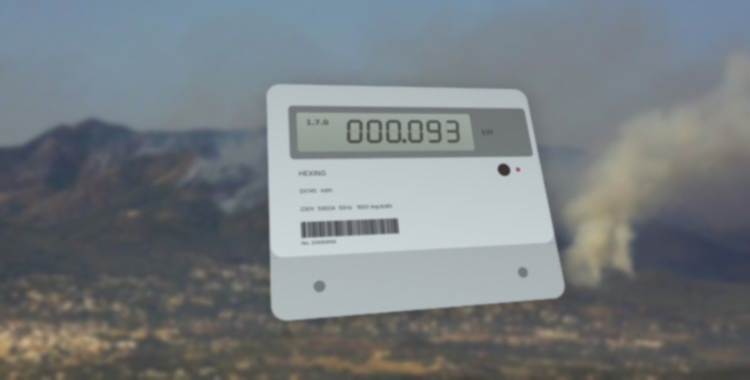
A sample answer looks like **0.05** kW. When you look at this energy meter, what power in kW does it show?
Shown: **0.093** kW
